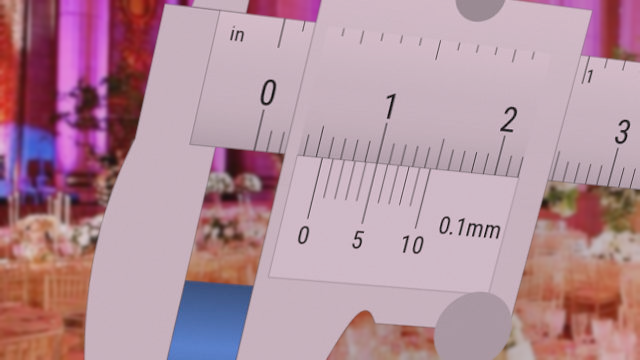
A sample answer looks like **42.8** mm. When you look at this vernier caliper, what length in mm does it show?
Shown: **5.5** mm
